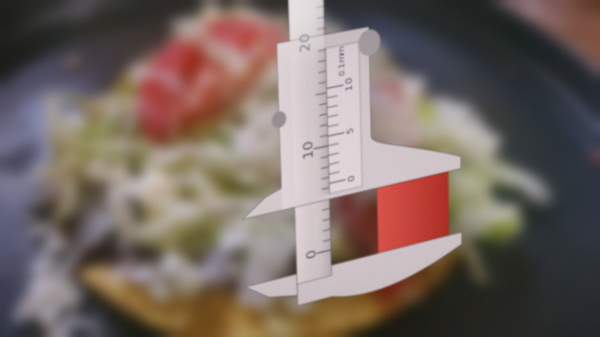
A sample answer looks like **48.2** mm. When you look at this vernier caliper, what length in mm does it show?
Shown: **6.4** mm
